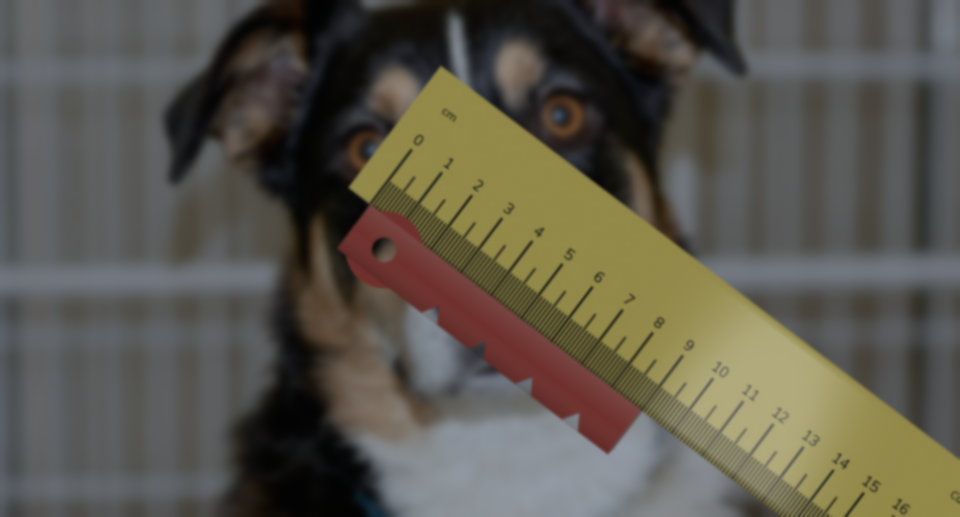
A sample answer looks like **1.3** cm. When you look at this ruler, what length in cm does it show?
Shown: **9** cm
